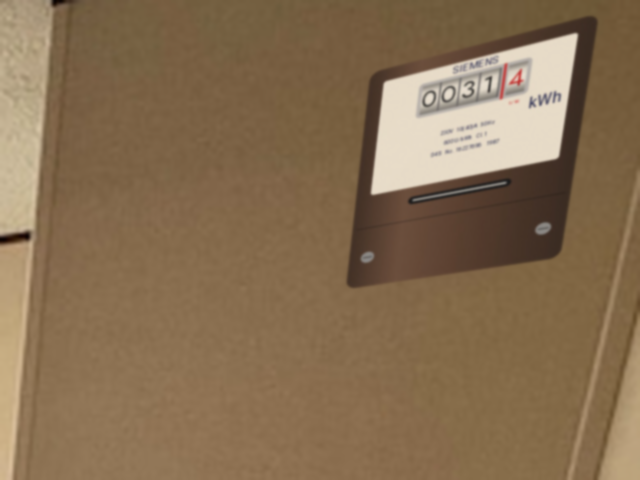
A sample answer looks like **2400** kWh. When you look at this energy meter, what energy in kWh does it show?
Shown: **31.4** kWh
